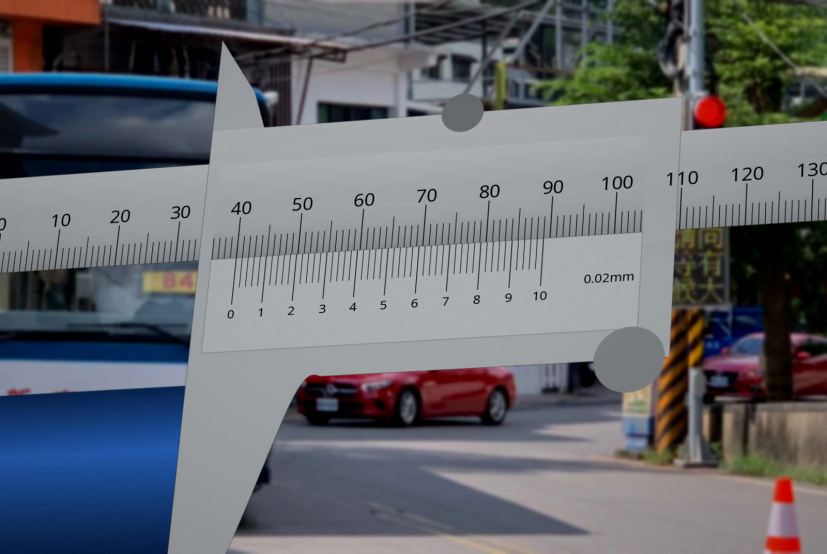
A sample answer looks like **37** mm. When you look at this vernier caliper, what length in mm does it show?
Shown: **40.0** mm
